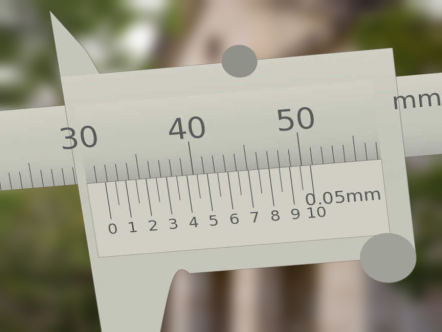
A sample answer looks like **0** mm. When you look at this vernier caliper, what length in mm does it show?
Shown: **31.8** mm
